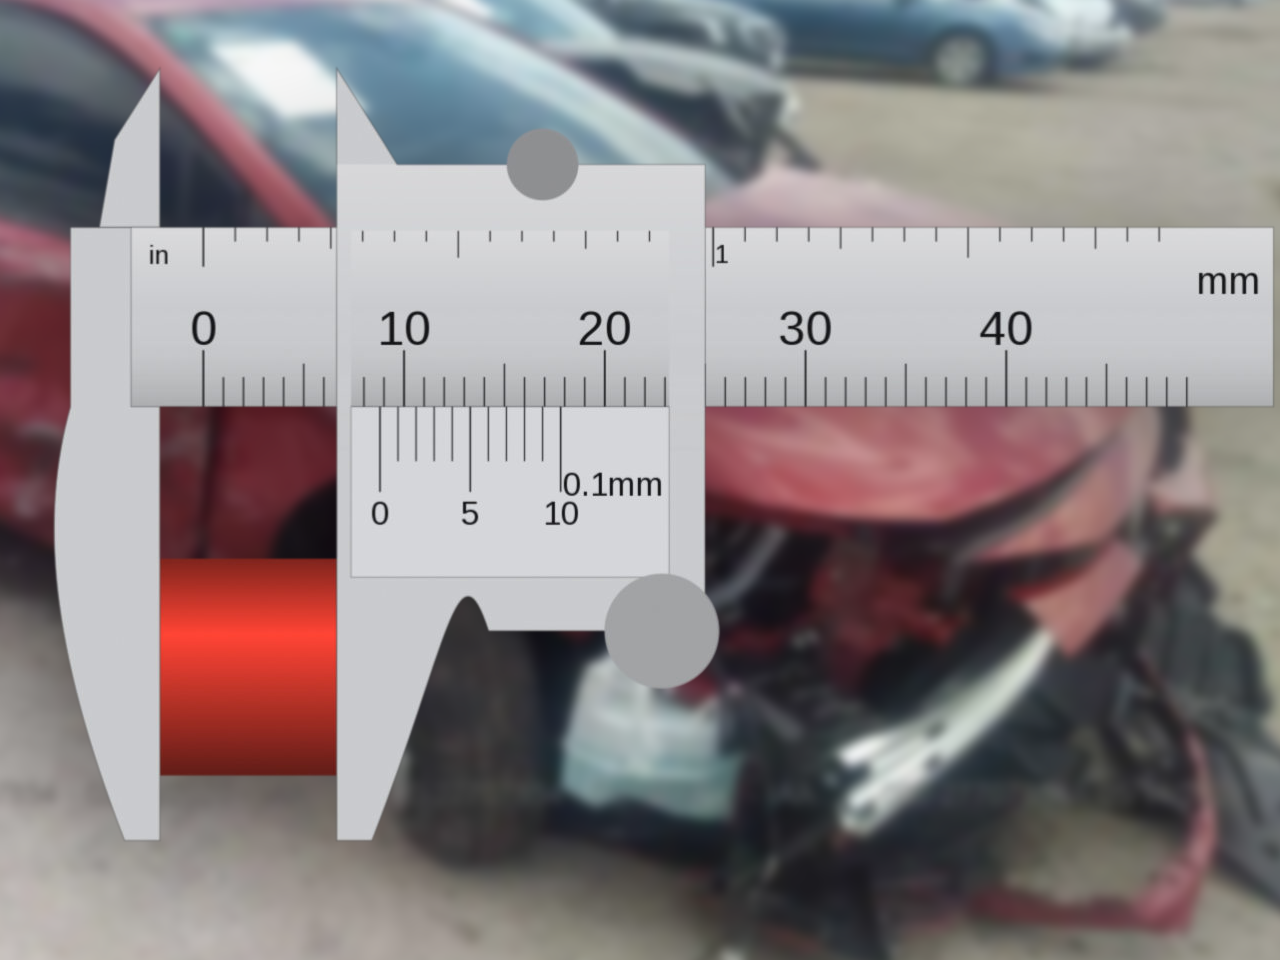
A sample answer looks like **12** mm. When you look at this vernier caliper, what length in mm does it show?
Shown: **8.8** mm
